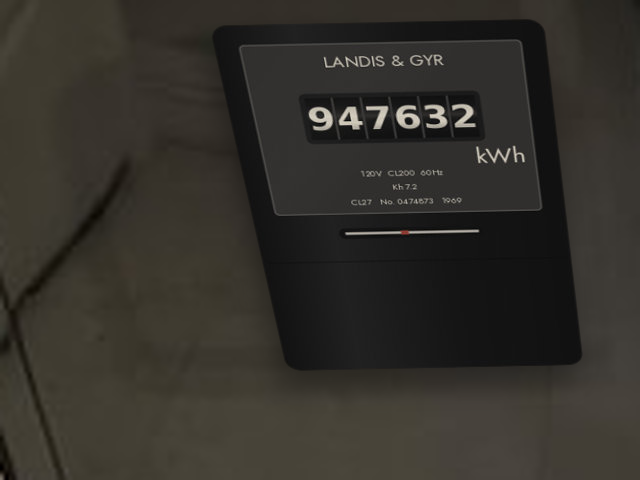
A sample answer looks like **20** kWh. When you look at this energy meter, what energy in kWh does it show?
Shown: **947632** kWh
